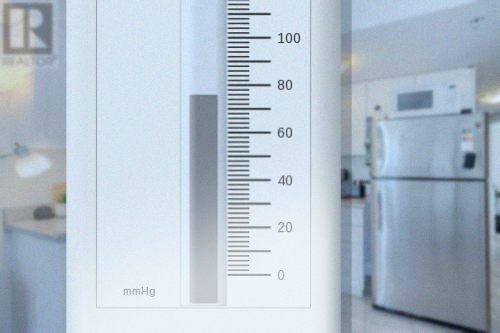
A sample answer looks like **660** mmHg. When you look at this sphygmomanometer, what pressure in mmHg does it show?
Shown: **76** mmHg
